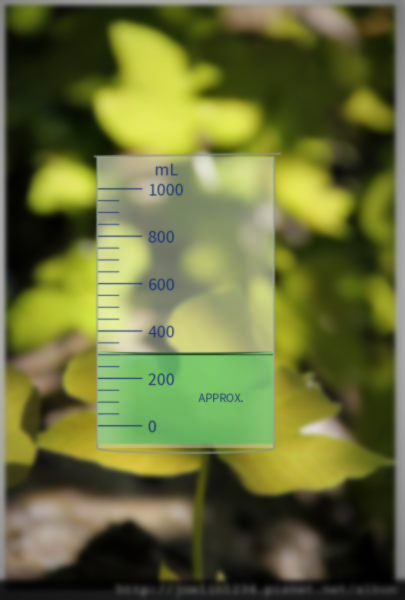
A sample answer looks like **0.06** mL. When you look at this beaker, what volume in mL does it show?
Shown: **300** mL
